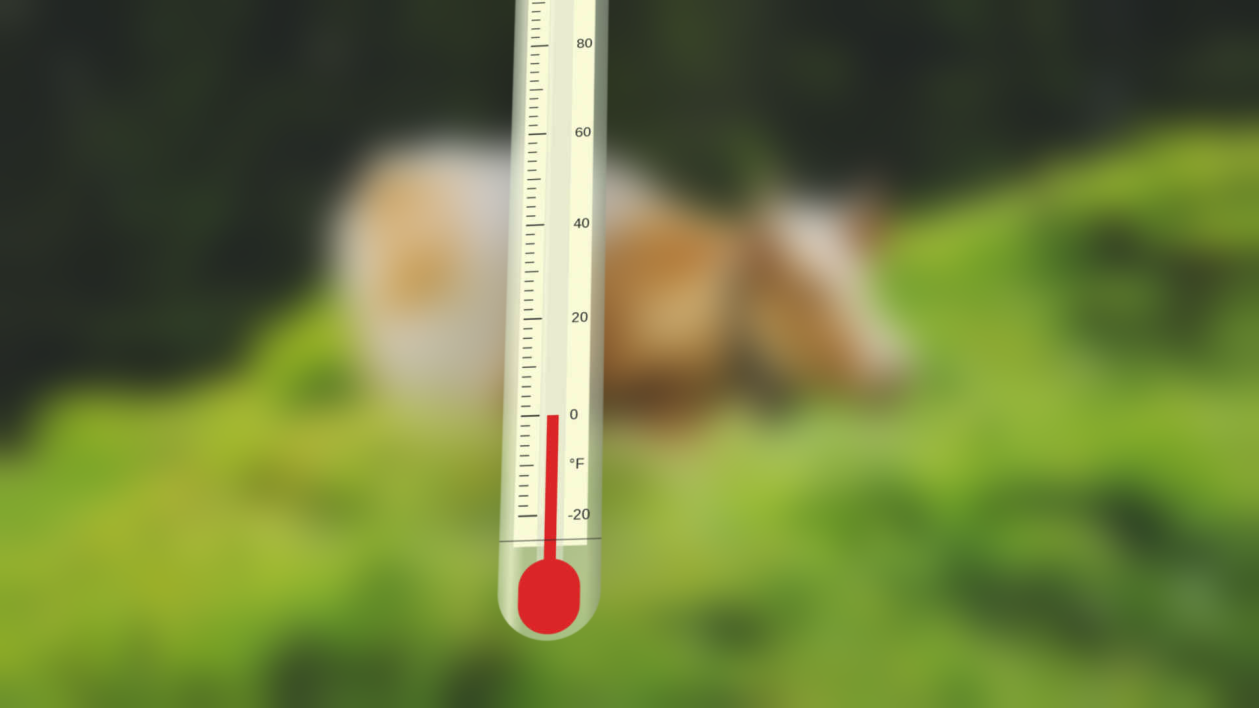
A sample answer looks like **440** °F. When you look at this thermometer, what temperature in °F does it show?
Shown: **0** °F
